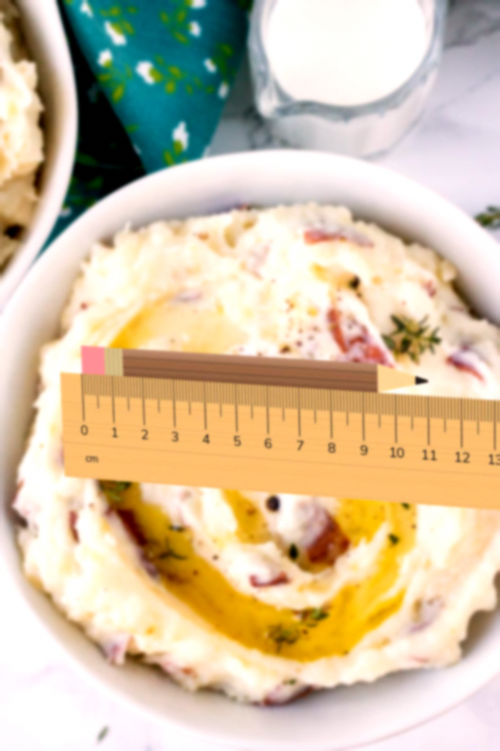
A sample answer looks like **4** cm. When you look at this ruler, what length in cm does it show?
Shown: **11** cm
